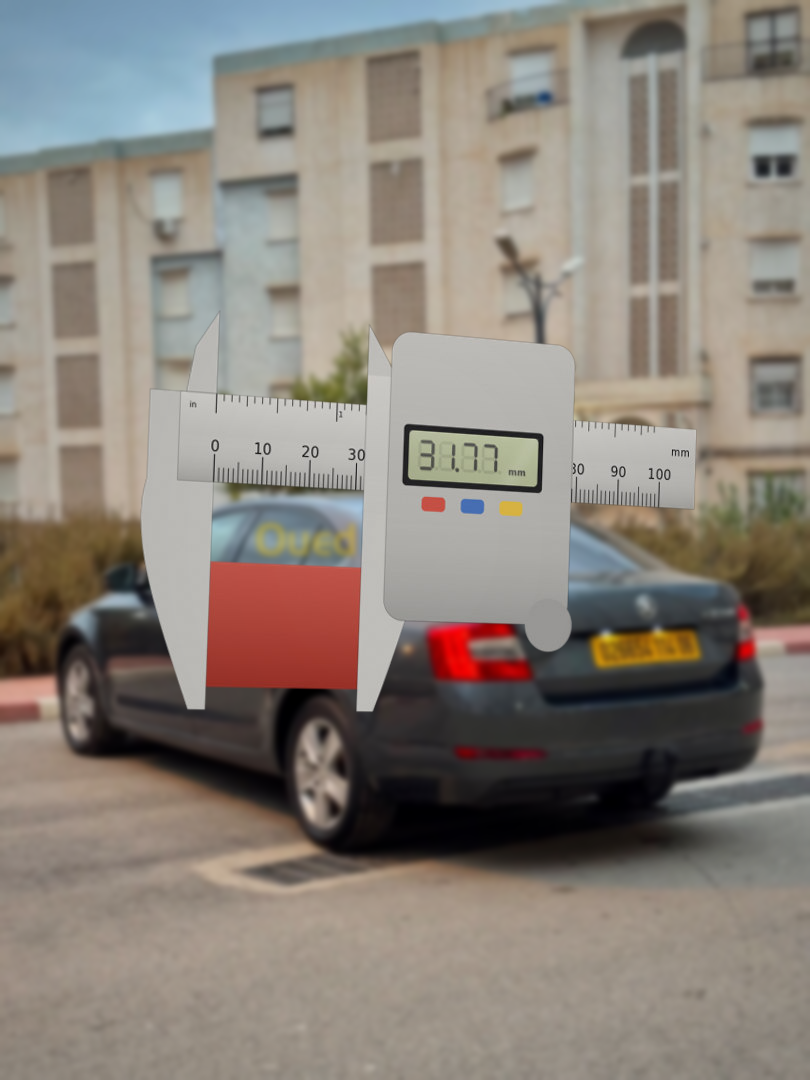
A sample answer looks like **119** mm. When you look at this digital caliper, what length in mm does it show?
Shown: **31.77** mm
